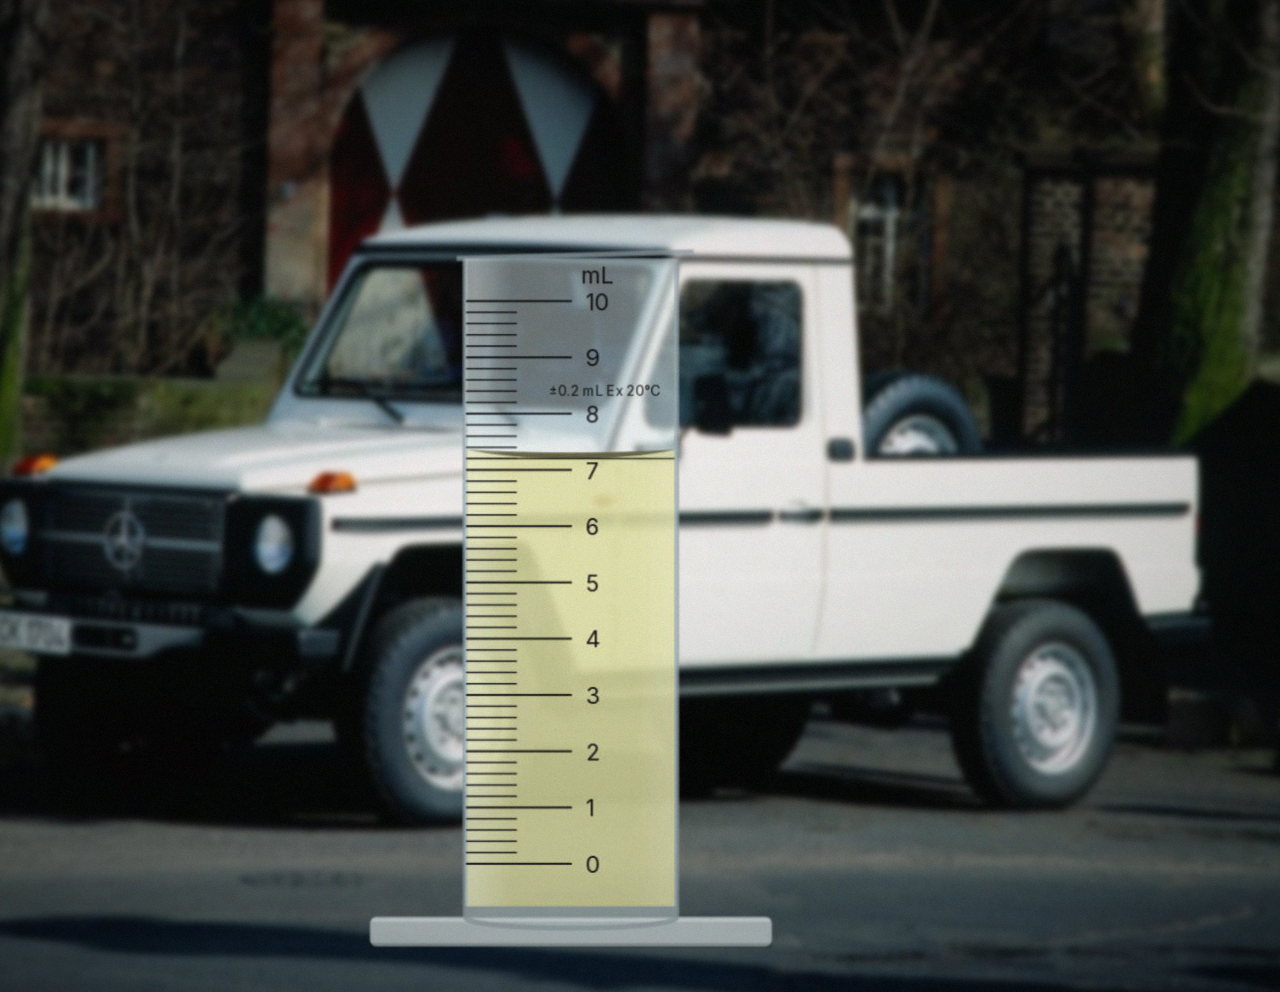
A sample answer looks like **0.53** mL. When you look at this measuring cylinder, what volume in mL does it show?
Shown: **7.2** mL
